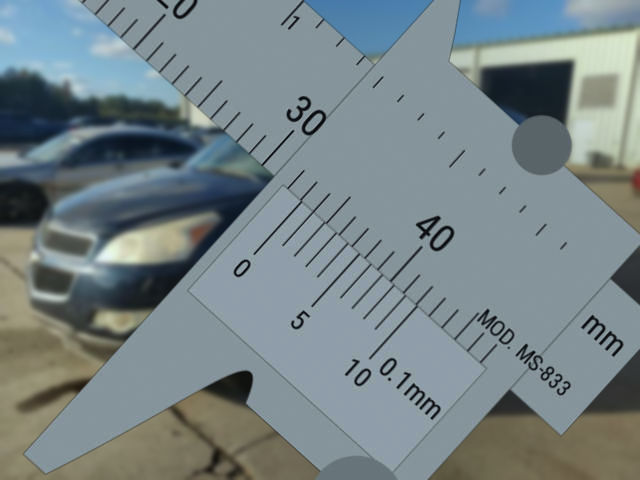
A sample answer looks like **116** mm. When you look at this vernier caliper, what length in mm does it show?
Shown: **33.1** mm
